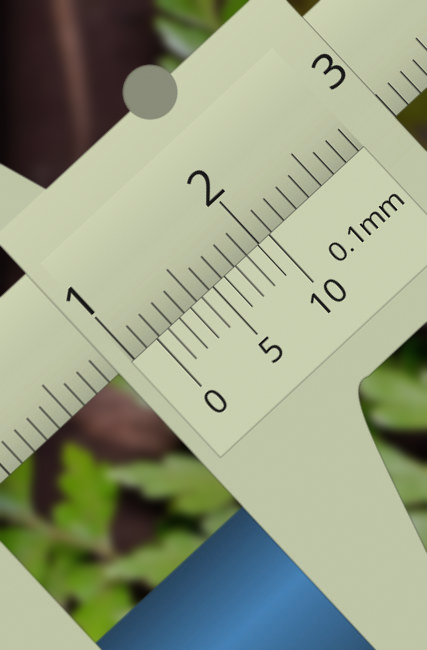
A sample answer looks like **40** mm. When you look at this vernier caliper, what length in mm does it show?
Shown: **11.8** mm
